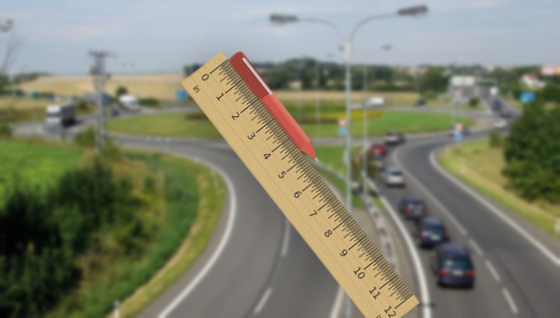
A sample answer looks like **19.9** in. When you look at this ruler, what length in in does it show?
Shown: **5.5** in
